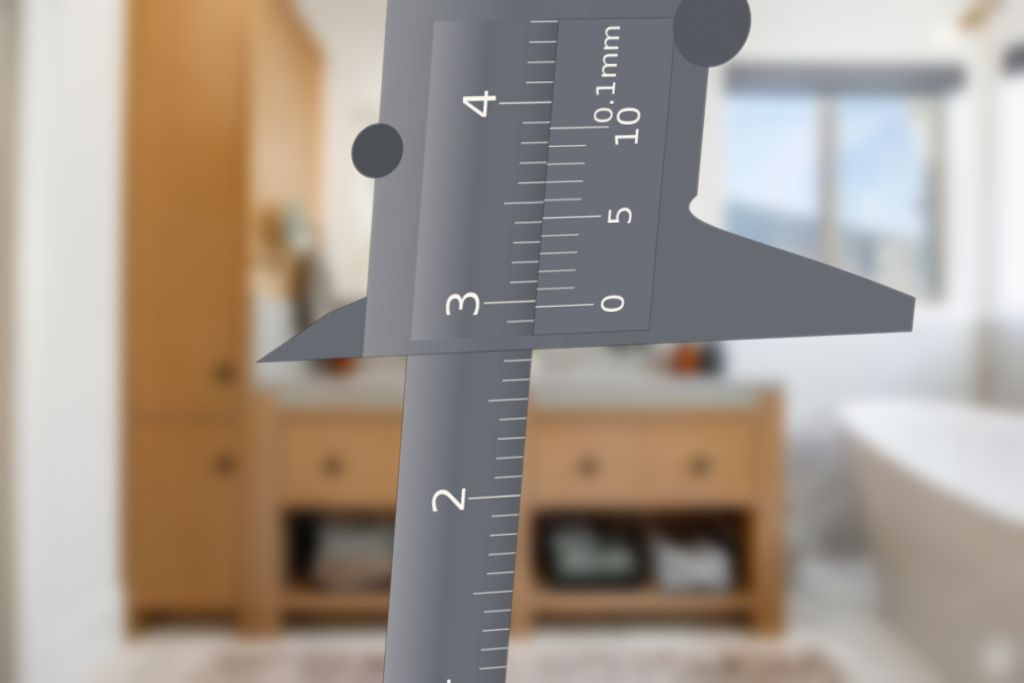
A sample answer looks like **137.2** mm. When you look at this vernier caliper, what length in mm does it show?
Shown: **29.7** mm
